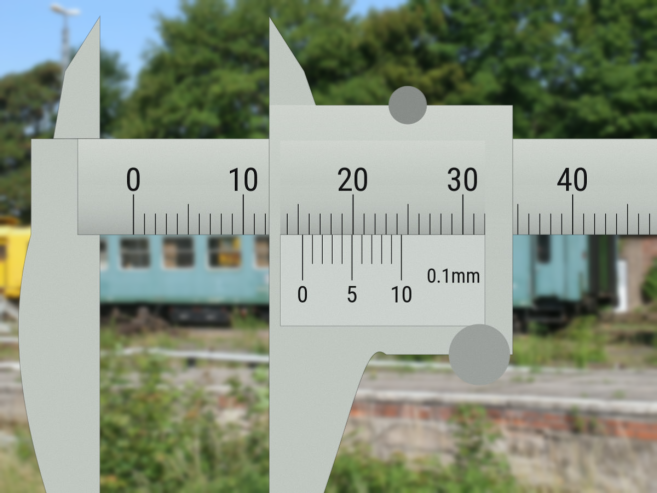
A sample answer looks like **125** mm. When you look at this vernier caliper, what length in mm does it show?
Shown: **15.4** mm
